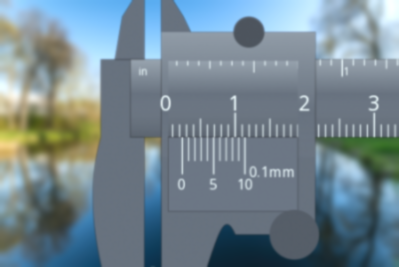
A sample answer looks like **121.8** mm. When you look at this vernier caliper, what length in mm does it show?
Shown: **2.4** mm
